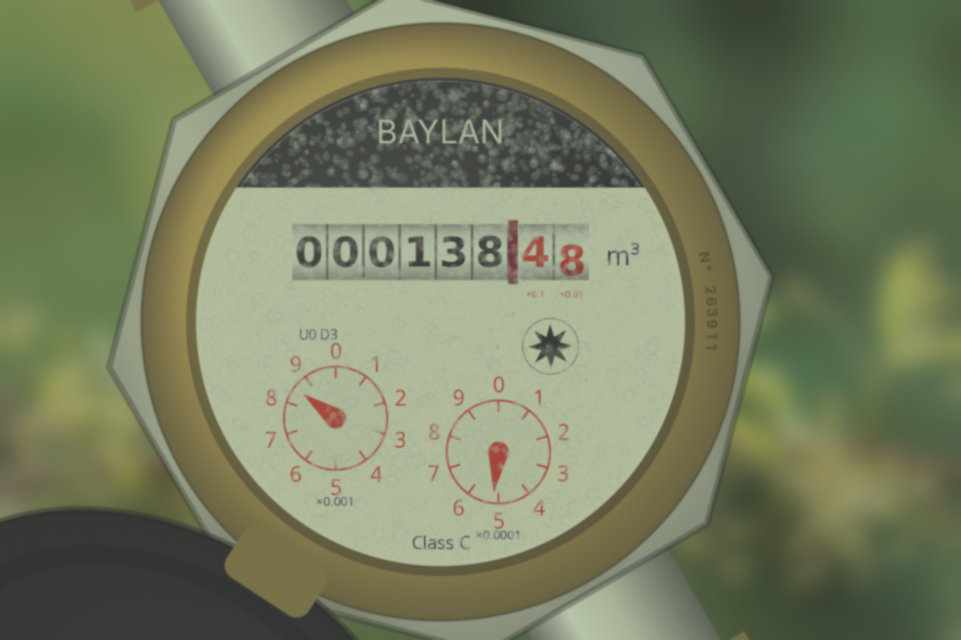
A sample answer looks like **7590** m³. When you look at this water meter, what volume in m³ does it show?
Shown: **138.4785** m³
